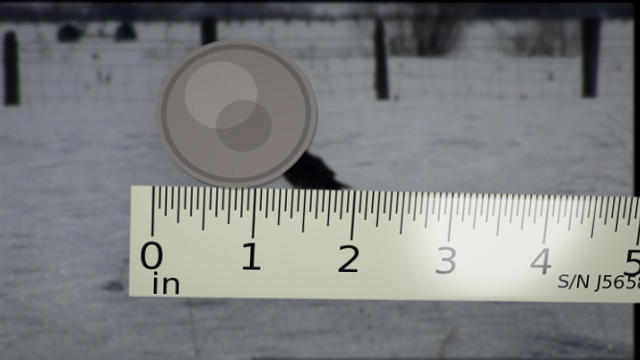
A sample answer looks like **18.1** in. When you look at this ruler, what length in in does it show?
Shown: **1.5625** in
